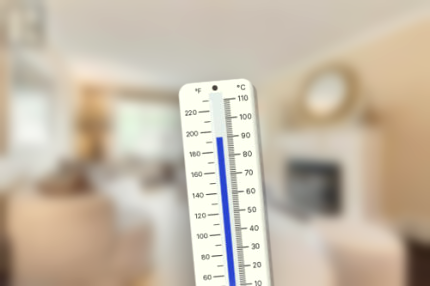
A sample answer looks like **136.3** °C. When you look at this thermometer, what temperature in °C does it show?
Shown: **90** °C
